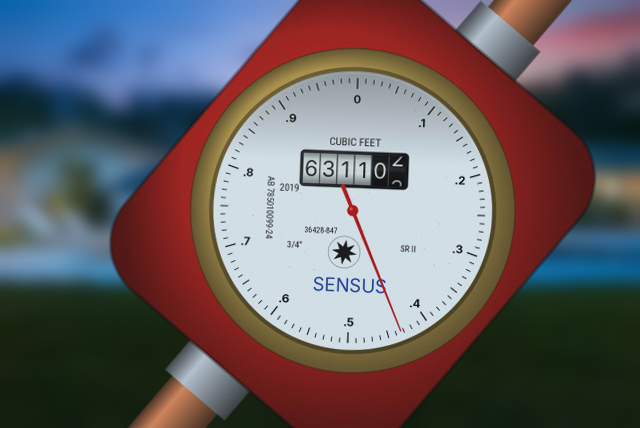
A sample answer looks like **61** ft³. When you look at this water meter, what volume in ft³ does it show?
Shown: **631102.43** ft³
